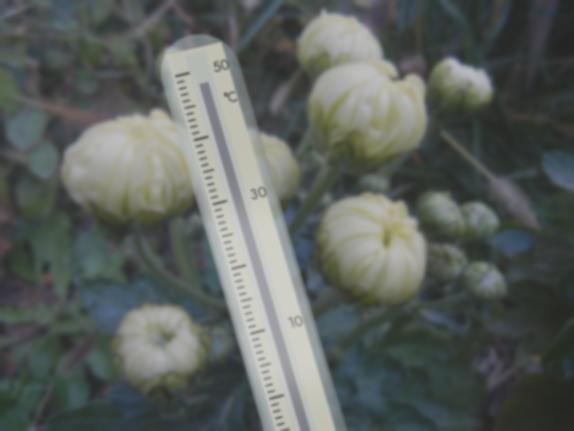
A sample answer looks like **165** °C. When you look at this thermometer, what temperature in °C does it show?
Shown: **48** °C
